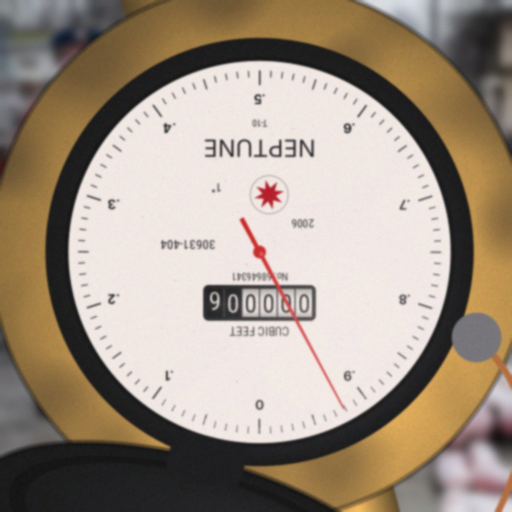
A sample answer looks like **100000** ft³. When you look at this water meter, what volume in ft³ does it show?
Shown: **5.92** ft³
